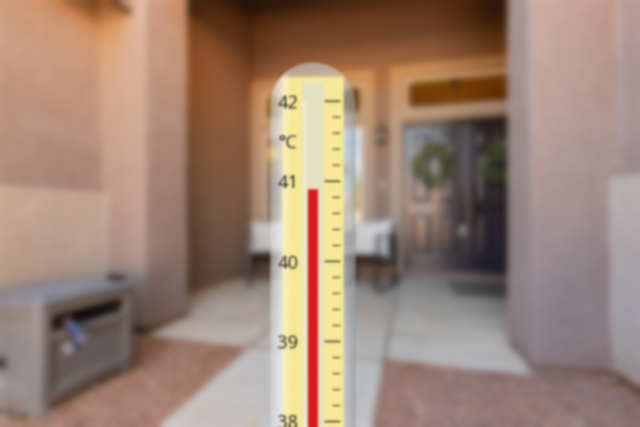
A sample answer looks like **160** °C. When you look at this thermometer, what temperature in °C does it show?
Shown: **40.9** °C
